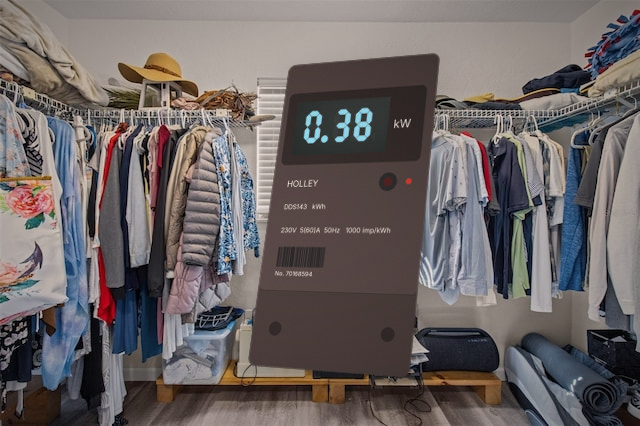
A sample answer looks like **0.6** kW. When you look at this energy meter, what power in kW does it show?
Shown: **0.38** kW
